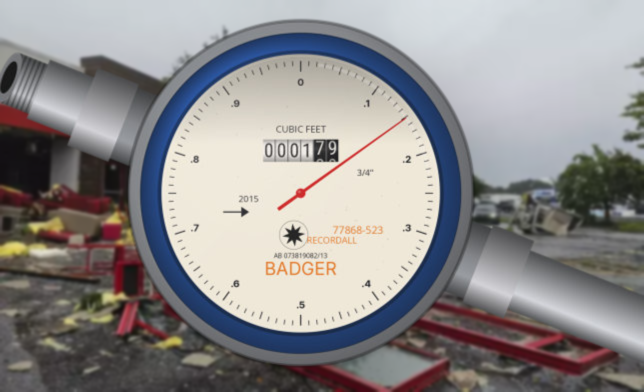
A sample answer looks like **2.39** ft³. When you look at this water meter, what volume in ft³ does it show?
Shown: **179.15** ft³
